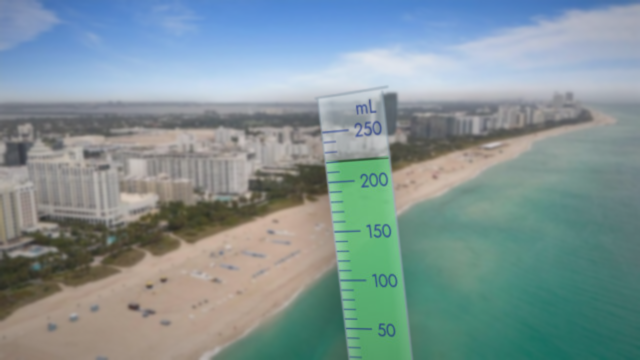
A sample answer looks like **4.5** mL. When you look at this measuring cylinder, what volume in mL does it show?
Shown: **220** mL
